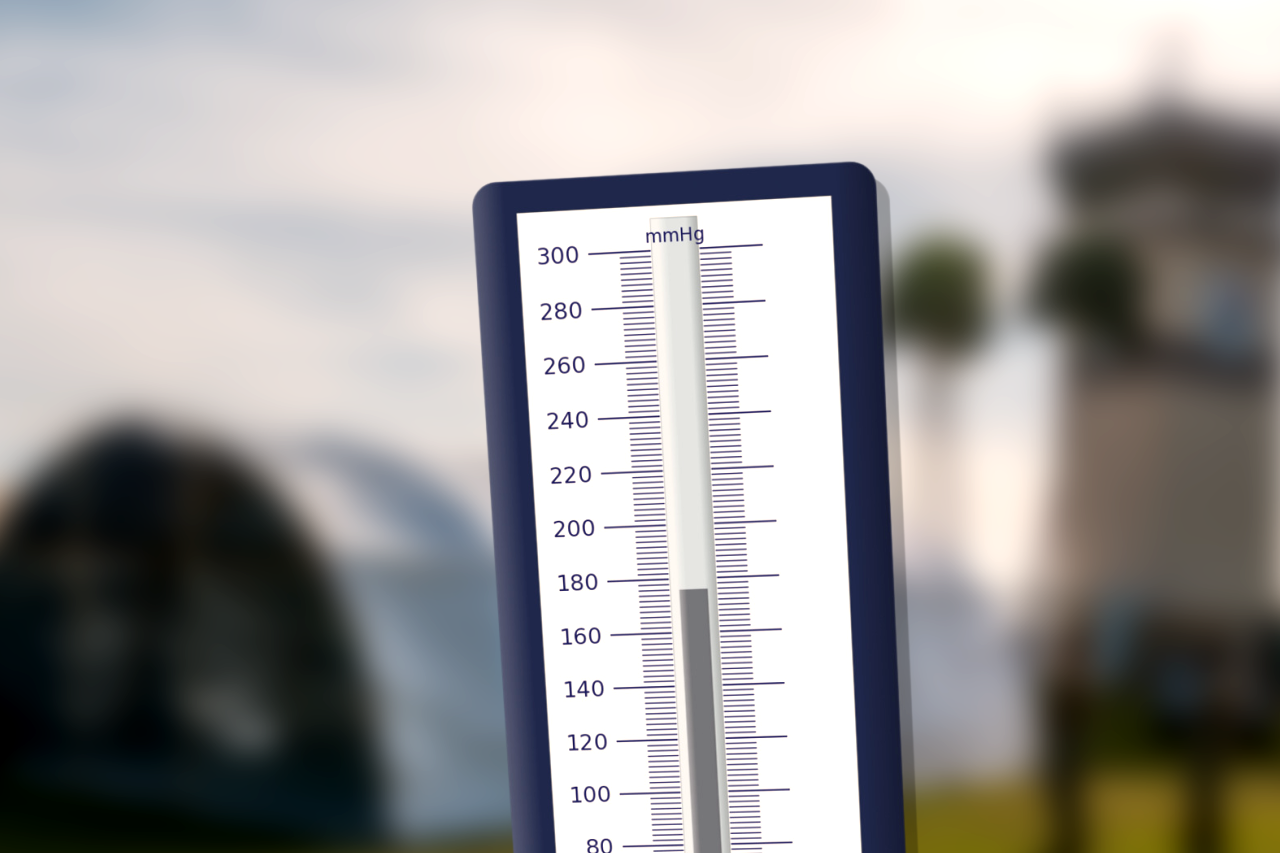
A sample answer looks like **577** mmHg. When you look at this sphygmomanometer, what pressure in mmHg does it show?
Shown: **176** mmHg
